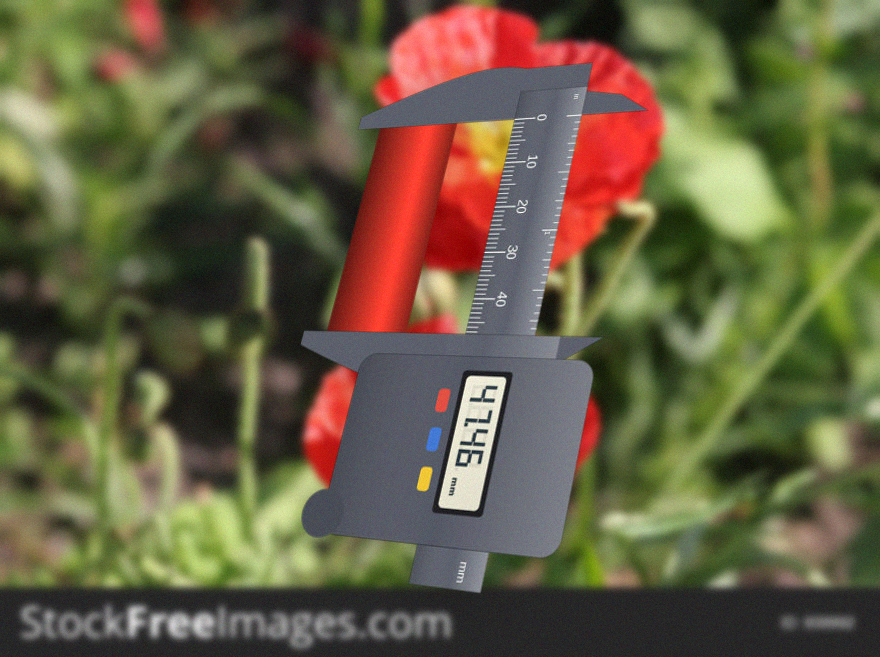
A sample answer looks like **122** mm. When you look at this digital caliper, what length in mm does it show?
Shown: **47.46** mm
